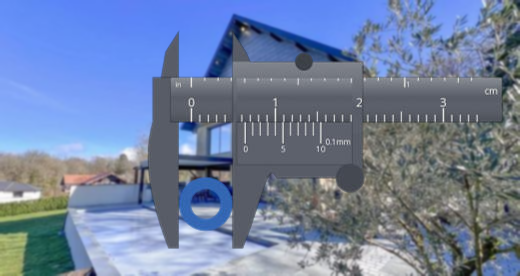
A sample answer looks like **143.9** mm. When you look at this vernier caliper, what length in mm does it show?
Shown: **6.4** mm
